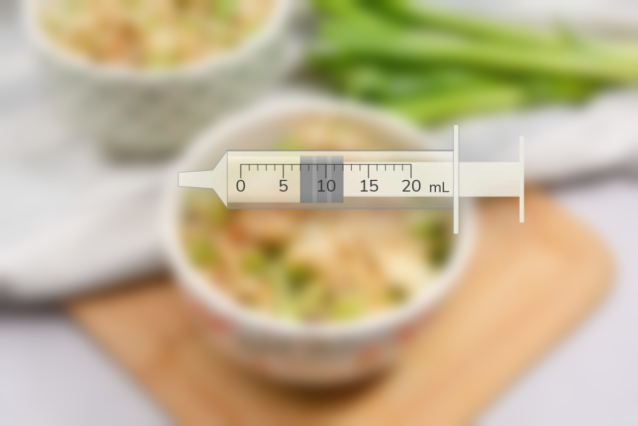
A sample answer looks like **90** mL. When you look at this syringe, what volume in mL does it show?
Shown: **7** mL
